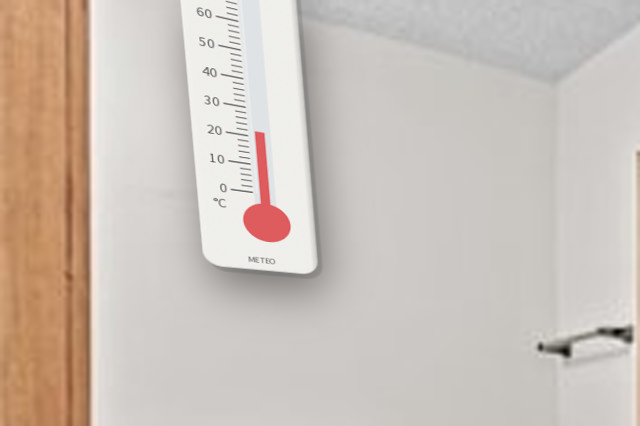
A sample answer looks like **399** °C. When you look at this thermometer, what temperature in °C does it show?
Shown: **22** °C
